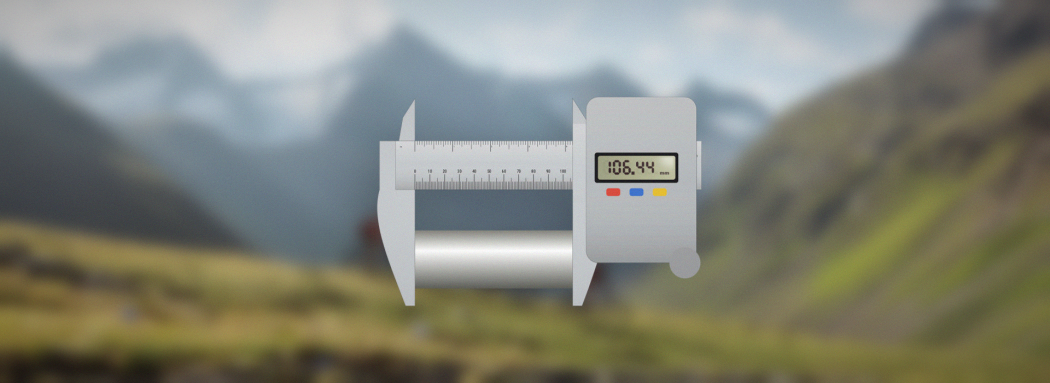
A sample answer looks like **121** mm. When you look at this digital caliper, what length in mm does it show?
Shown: **106.44** mm
